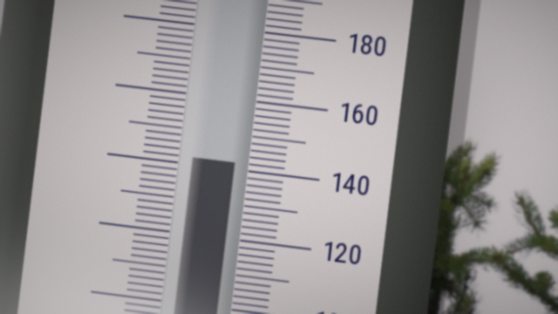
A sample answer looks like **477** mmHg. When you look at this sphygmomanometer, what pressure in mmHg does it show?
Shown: **142** mmHg
